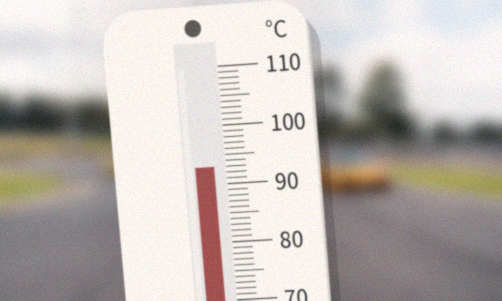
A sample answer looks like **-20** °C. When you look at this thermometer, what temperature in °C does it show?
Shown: **93** °C
